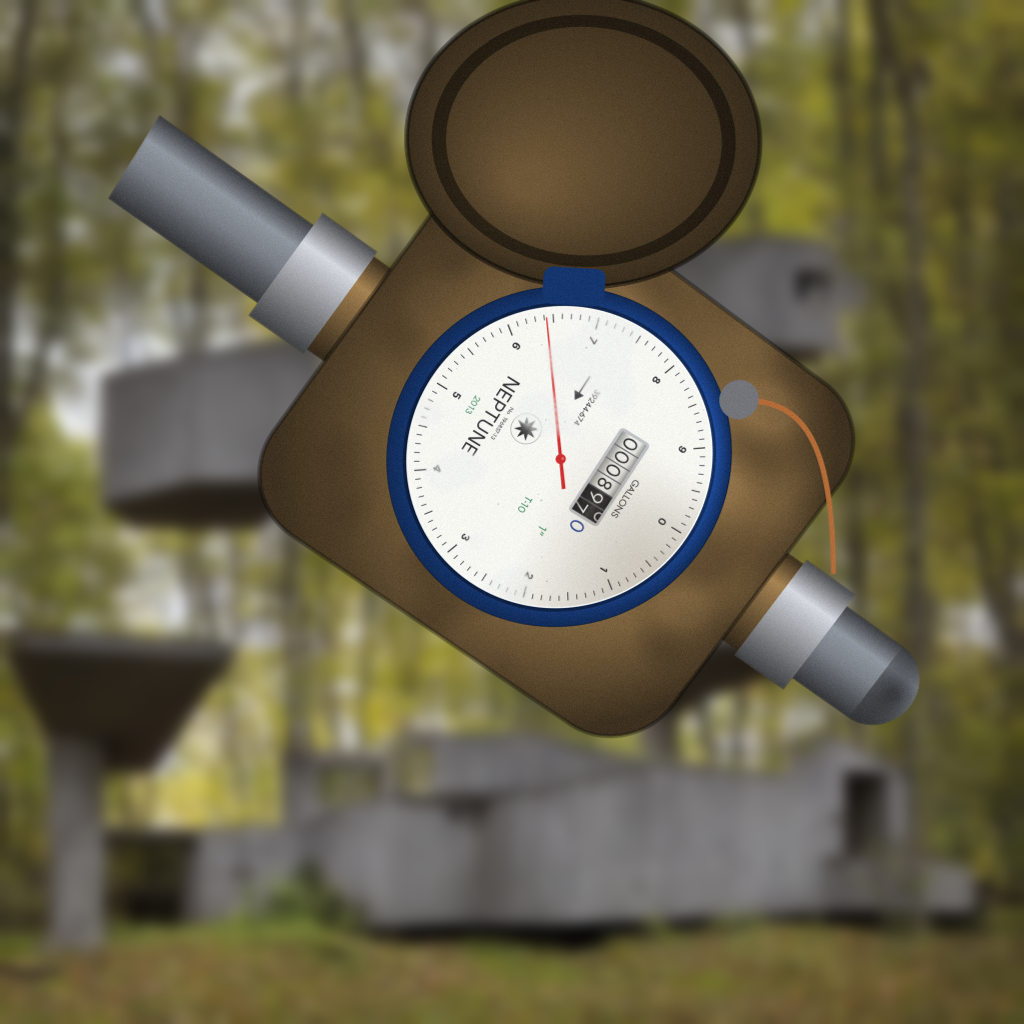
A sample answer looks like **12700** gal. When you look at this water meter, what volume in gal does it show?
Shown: **8966.4** gal
